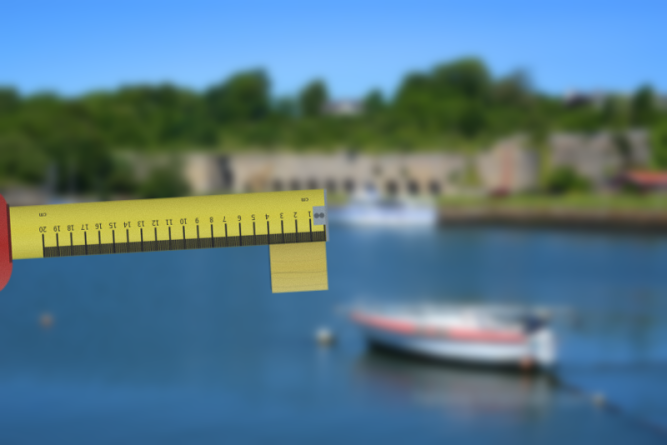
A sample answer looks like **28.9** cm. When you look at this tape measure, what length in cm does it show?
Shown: **4** cm
